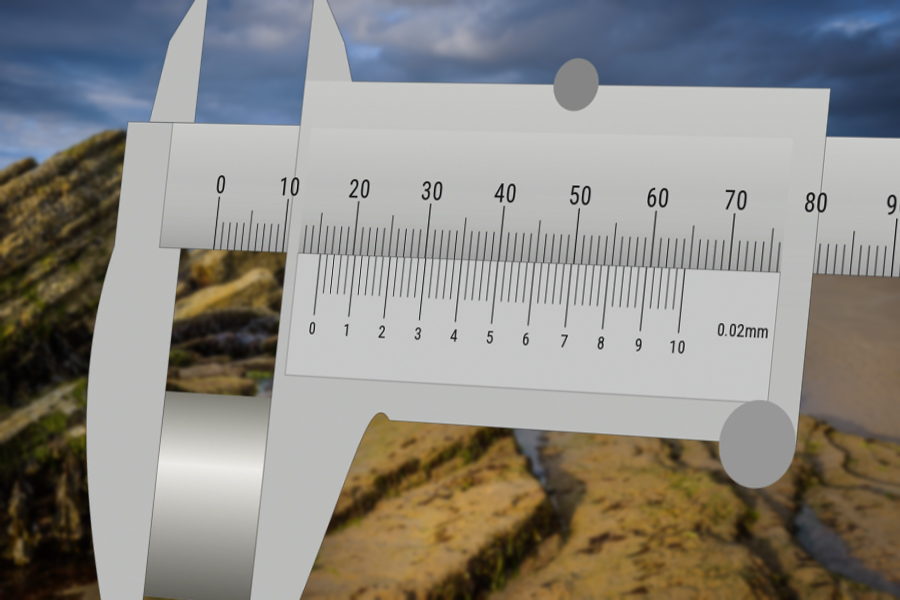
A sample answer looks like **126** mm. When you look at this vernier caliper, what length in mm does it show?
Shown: **15.4** mm
